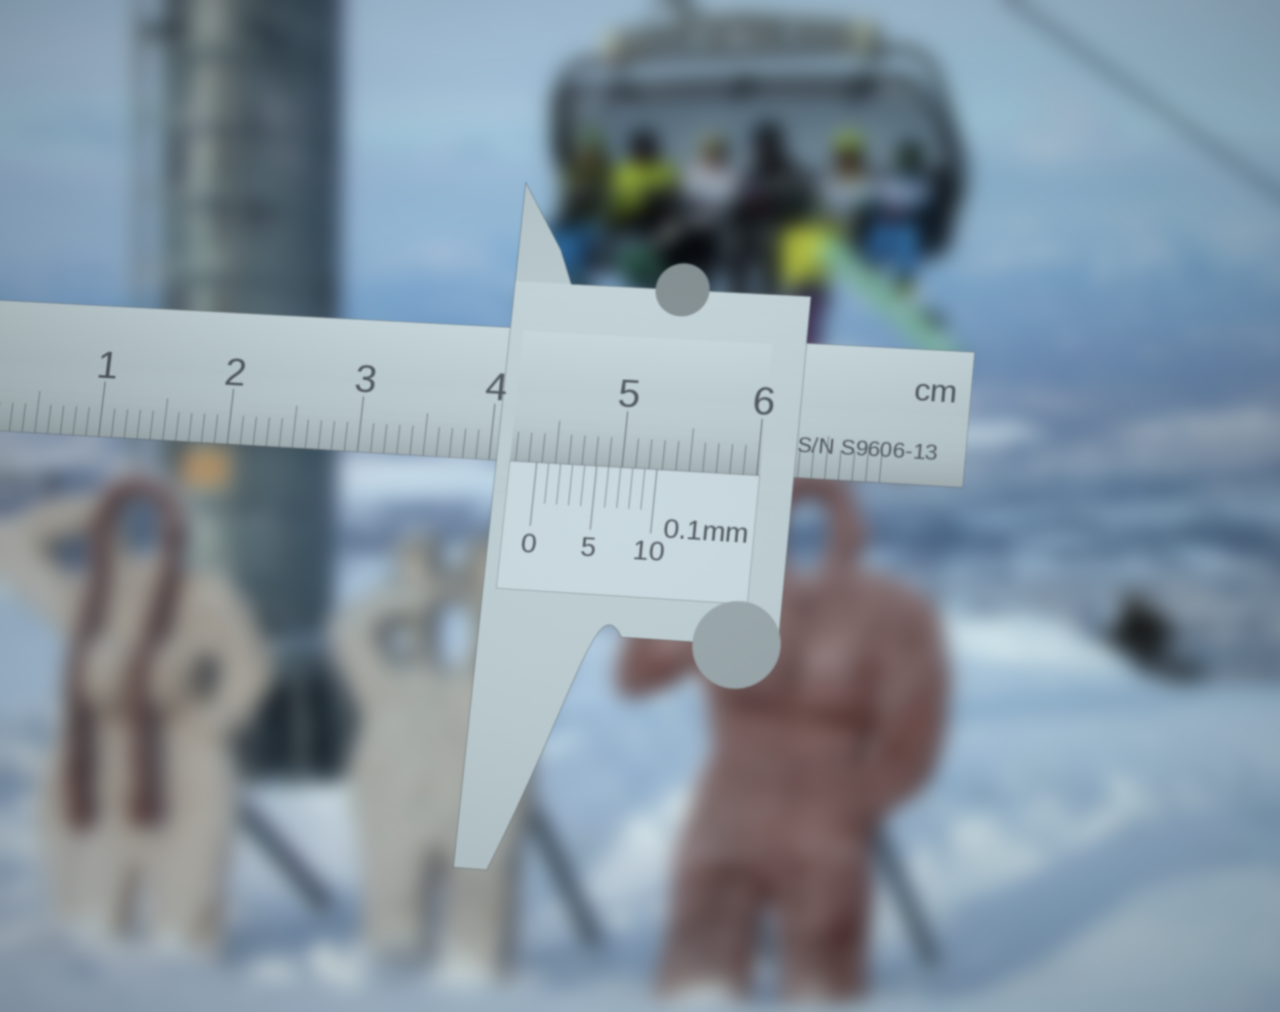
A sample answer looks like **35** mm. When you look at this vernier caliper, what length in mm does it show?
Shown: **43.6** mm
